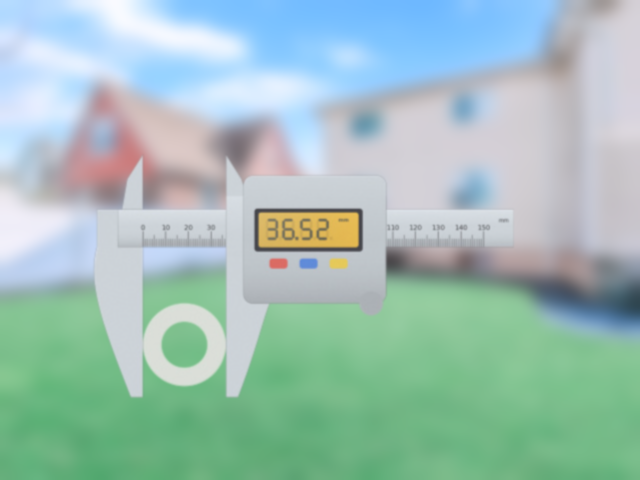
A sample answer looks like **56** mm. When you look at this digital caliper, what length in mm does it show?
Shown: **36.52** mm
